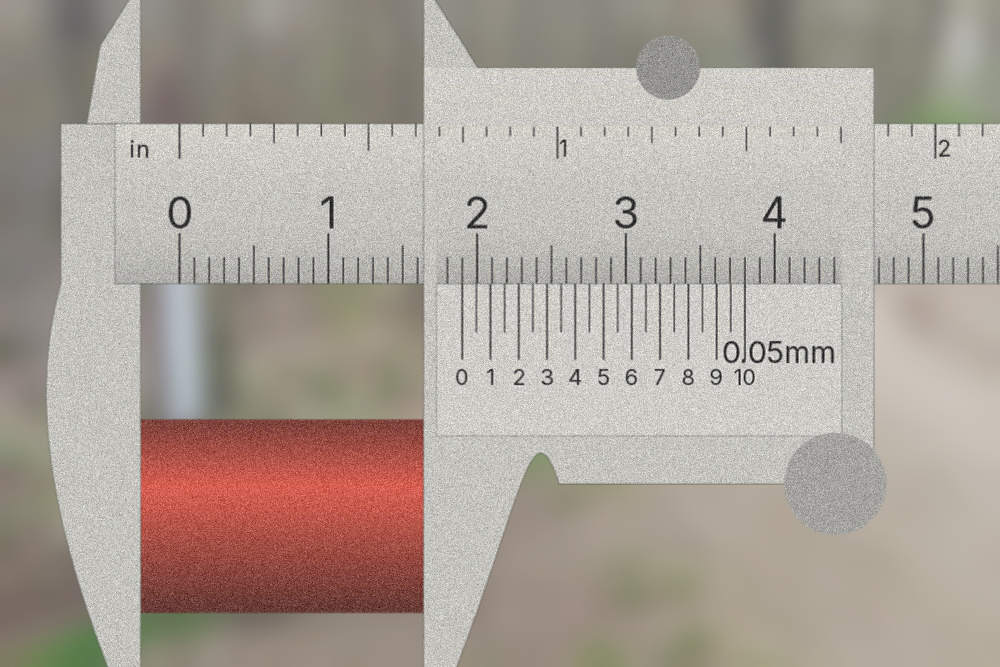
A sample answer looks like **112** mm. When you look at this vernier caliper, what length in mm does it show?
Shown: **19.0** mm
